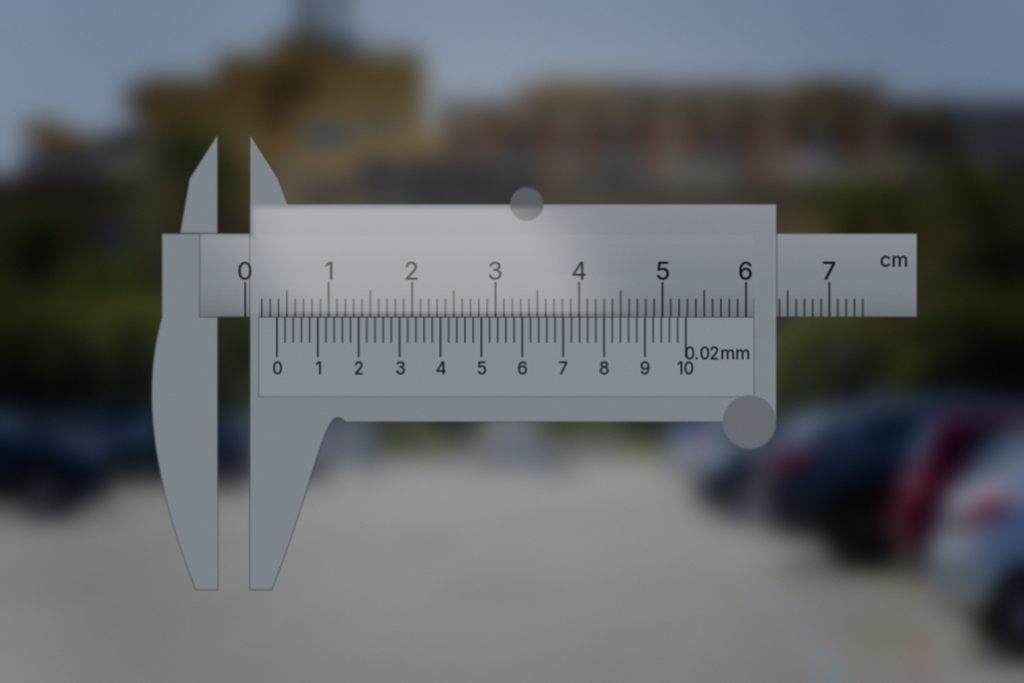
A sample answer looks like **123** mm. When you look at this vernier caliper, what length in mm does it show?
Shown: **3.8** mm
